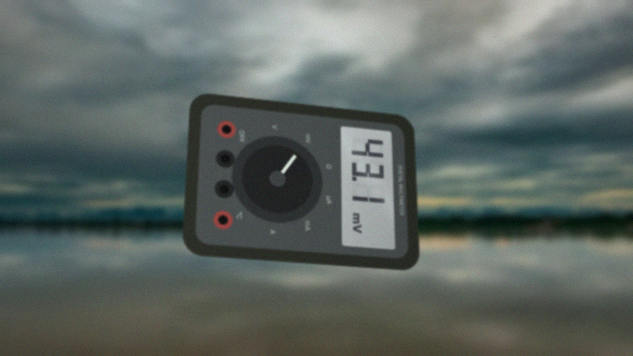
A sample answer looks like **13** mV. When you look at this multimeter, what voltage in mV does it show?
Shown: **43.1** mV
